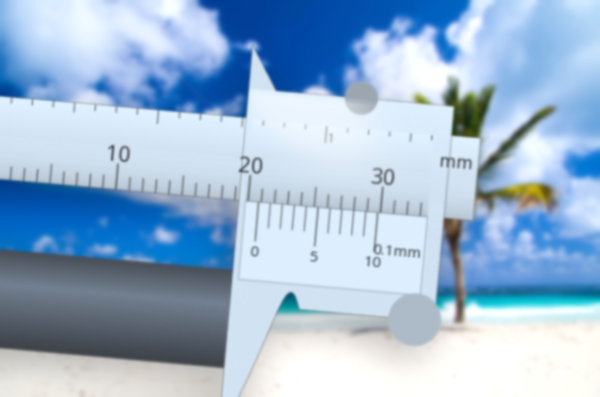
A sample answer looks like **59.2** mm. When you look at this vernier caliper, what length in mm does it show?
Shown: **20.8** mm
